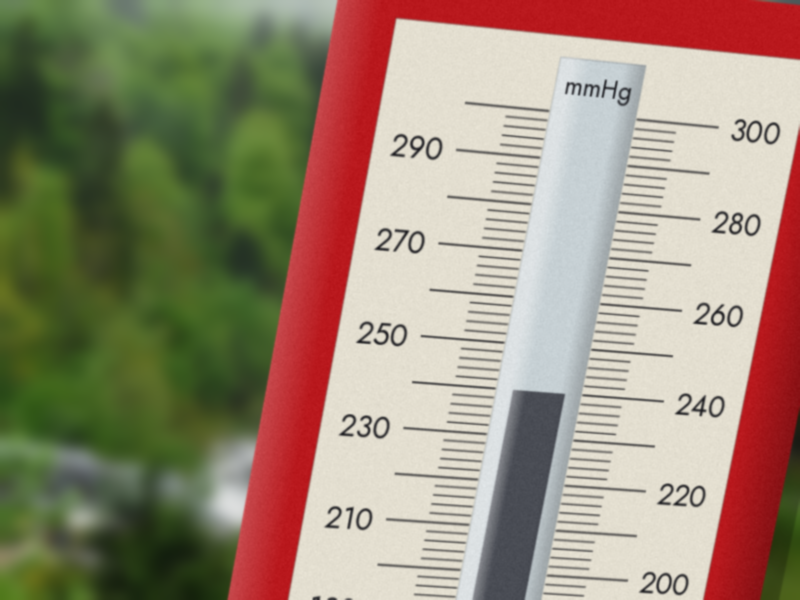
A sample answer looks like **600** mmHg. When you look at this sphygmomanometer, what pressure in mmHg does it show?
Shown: **240** mmHg
